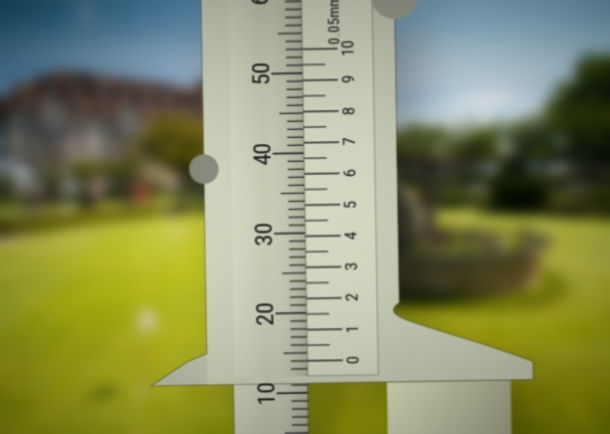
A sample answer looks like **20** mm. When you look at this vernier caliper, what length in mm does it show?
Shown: **14.0** mm
